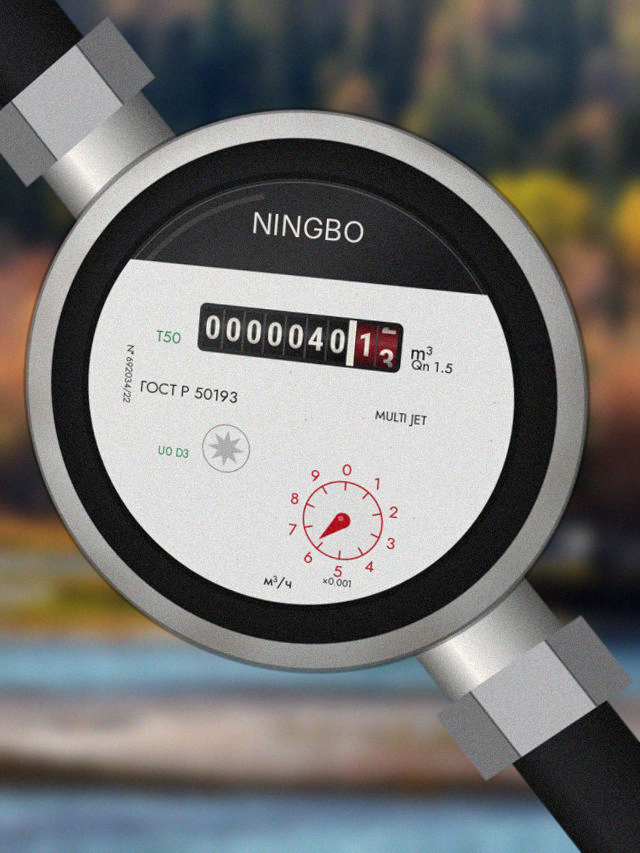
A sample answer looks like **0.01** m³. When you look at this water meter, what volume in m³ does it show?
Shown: **40.126** m³
